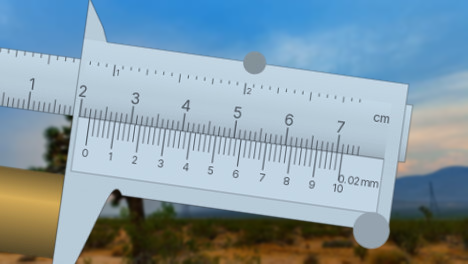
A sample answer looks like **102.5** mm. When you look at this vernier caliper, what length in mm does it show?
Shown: **22.0** mm
